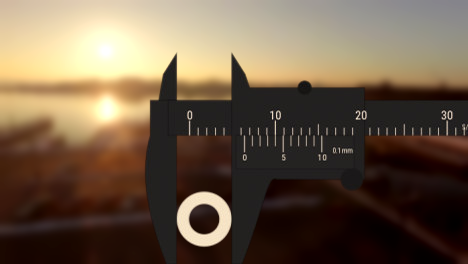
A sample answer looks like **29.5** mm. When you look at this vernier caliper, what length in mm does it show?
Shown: **6.4** mm
